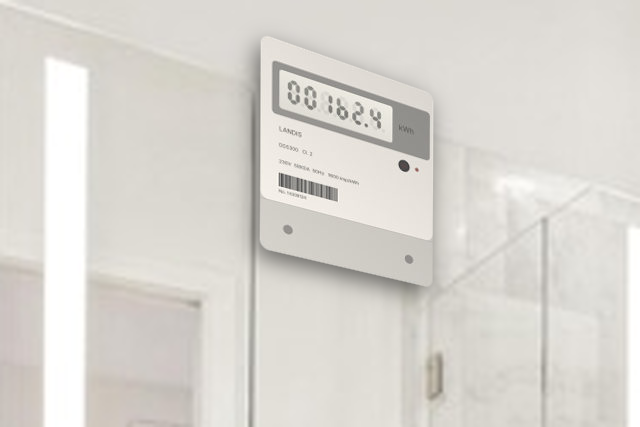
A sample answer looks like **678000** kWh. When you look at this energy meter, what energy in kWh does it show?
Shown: **162.4** kWh
